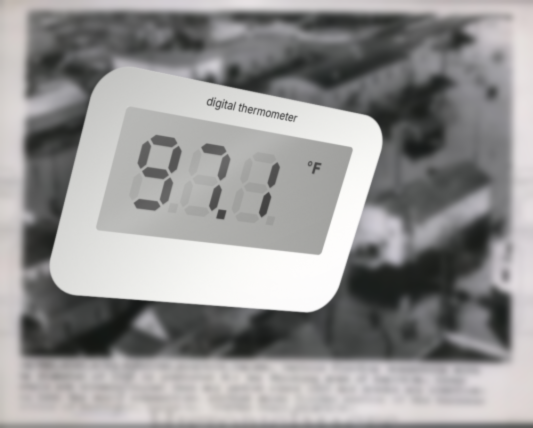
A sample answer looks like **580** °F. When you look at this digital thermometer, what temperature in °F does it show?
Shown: **97.1** °F
